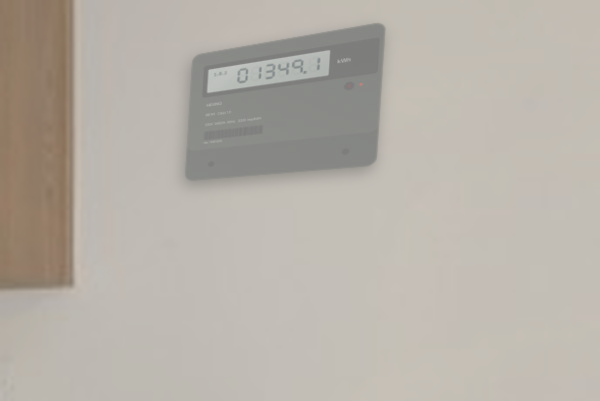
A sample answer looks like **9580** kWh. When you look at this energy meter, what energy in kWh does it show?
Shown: **1349.1** kWh
